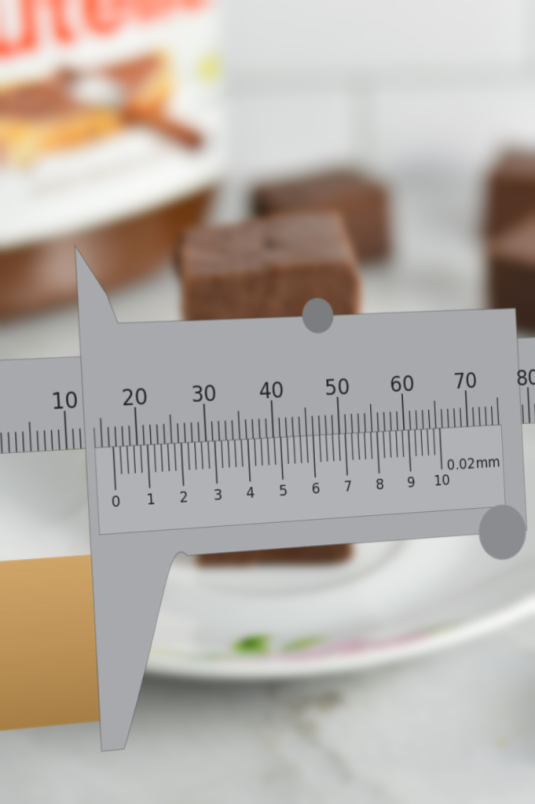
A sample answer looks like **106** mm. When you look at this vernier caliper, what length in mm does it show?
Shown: **16.6** mm
